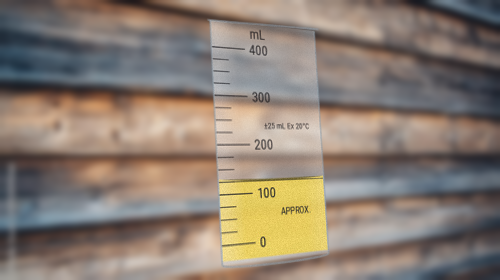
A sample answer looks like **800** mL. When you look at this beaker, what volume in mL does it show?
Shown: **125** mL
